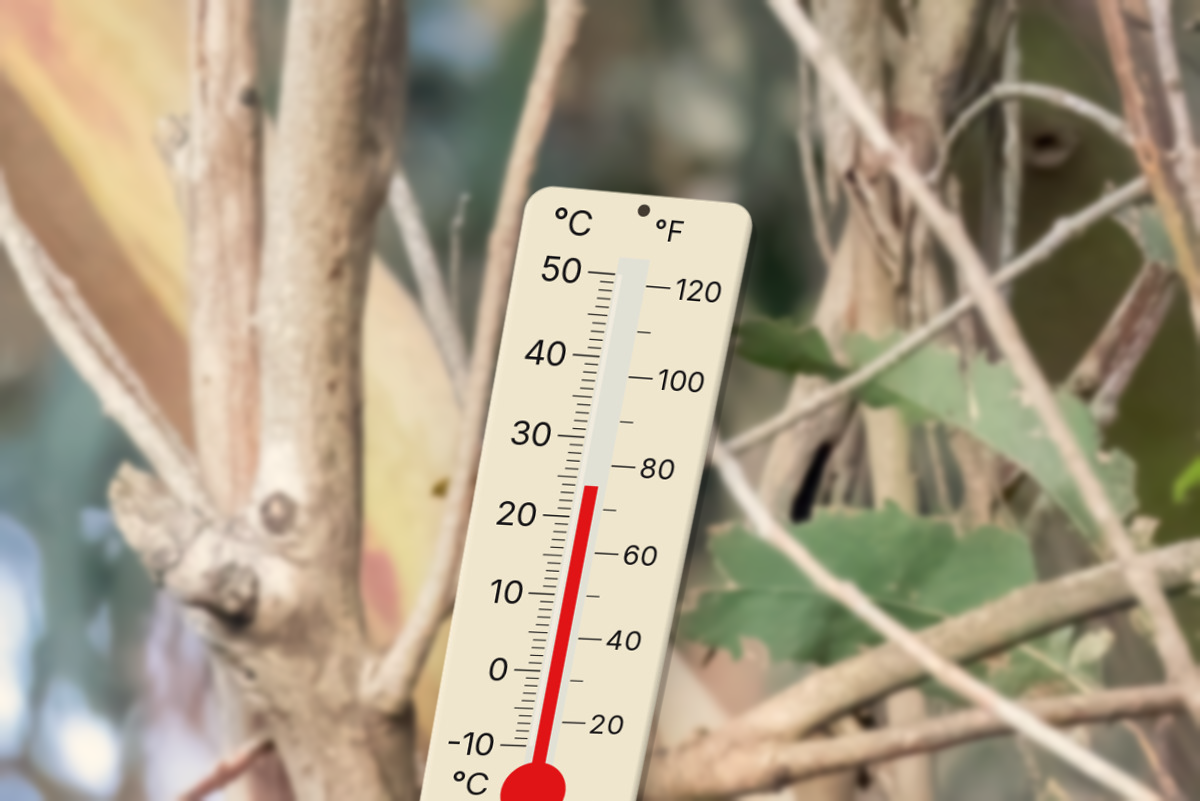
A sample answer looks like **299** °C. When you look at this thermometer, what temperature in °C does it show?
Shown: **24** °C
